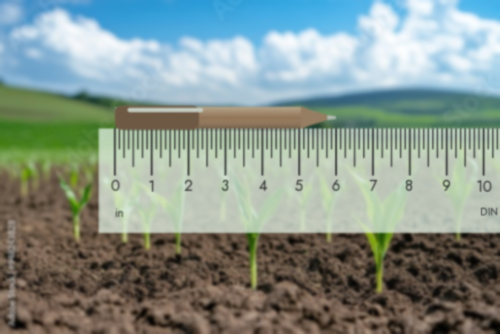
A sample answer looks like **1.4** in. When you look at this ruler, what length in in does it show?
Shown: **6** in
